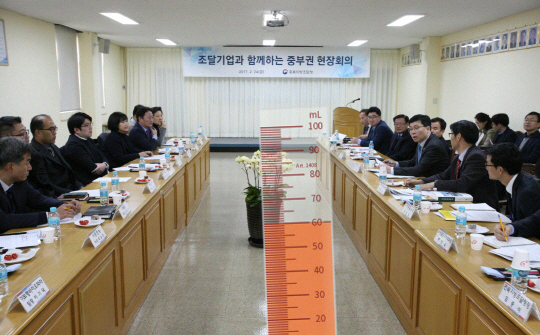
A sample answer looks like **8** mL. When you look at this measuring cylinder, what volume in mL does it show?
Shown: **60** mL
